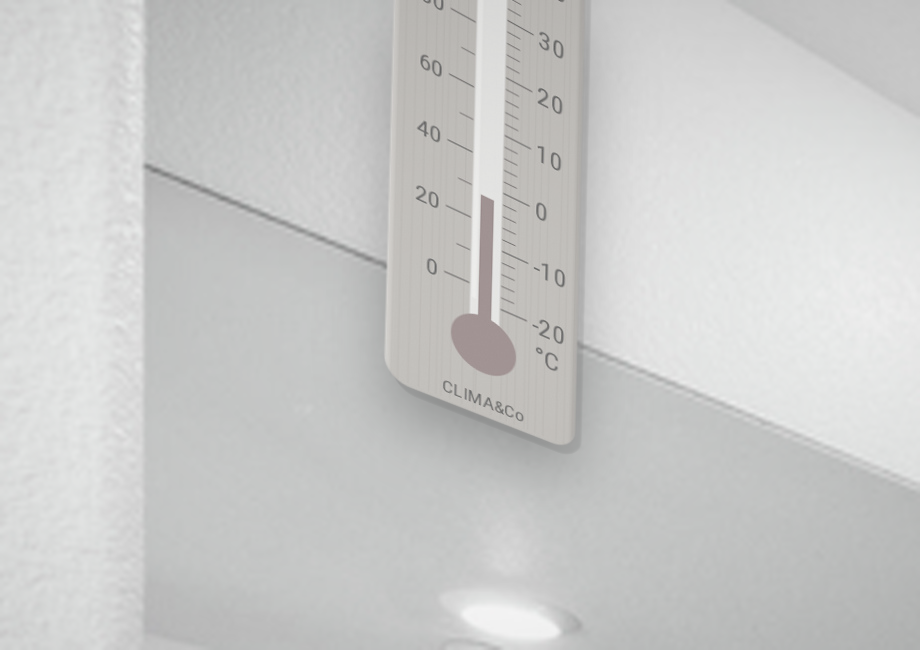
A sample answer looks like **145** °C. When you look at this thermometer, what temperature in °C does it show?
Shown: **-2** °C
